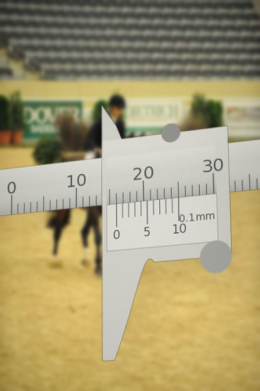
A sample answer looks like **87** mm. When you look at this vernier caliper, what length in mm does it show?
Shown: **16.0** mm
